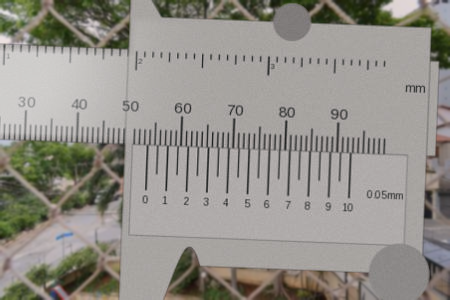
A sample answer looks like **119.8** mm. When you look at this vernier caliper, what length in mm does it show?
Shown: **53.6** mm
